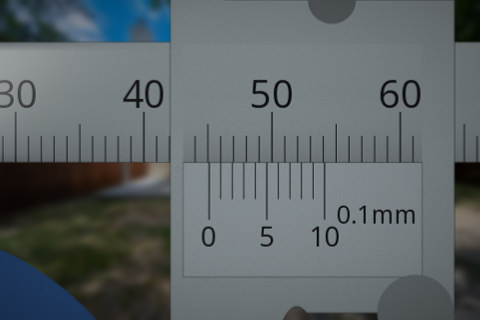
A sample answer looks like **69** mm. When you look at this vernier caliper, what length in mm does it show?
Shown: **45.1** mm
